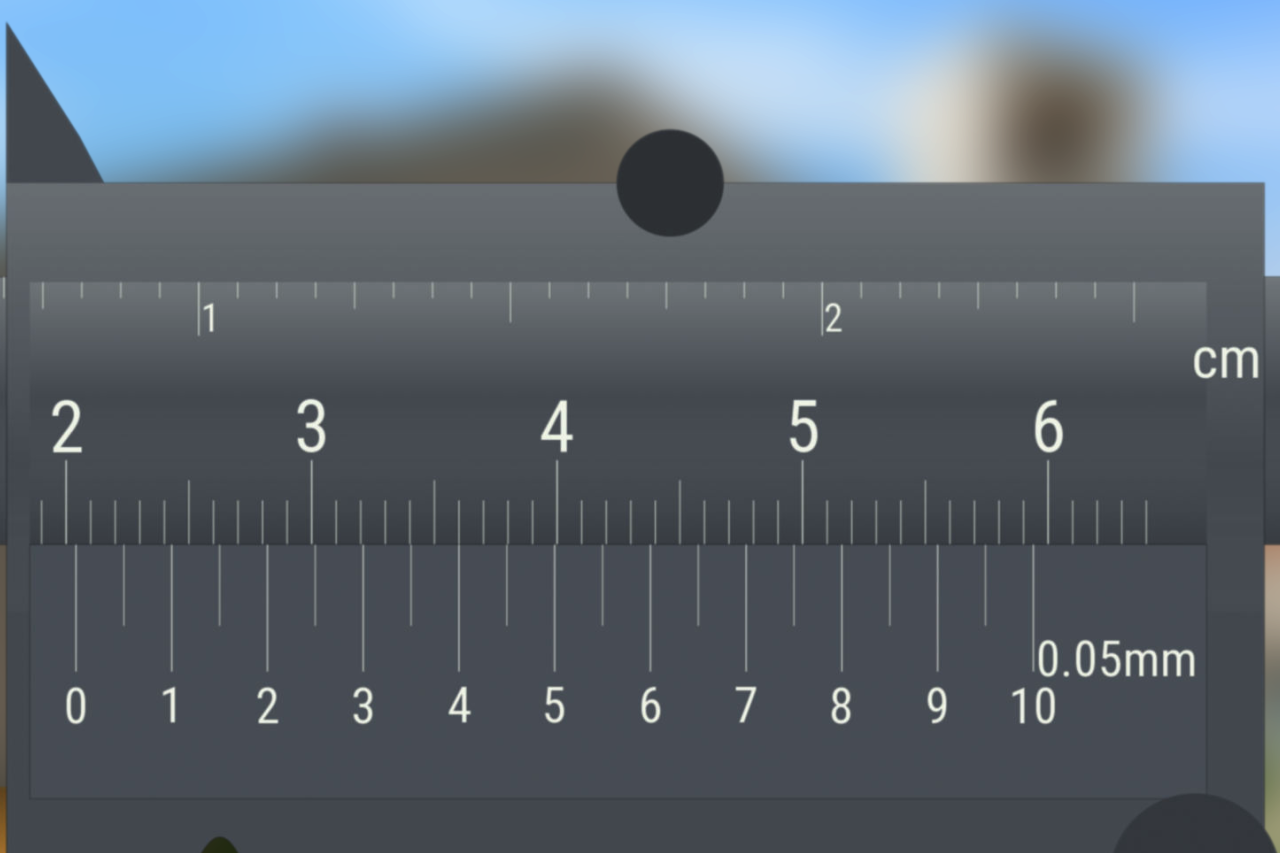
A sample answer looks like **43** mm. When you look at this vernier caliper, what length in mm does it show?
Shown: **20.4** mm
